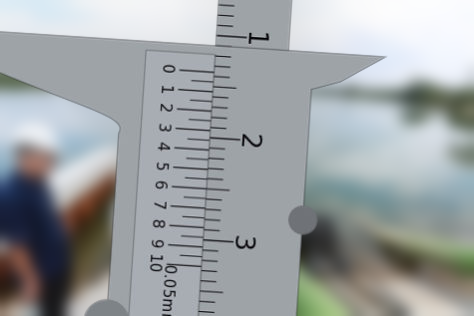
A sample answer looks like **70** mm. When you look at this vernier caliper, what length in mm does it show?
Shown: **13.6** mm
